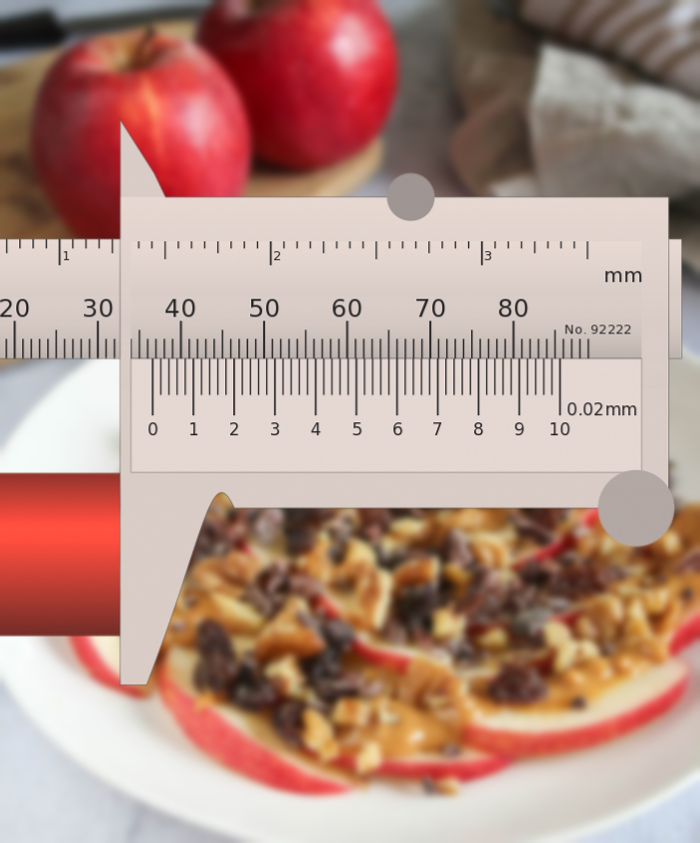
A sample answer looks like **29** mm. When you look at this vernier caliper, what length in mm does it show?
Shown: **36.6** mm
